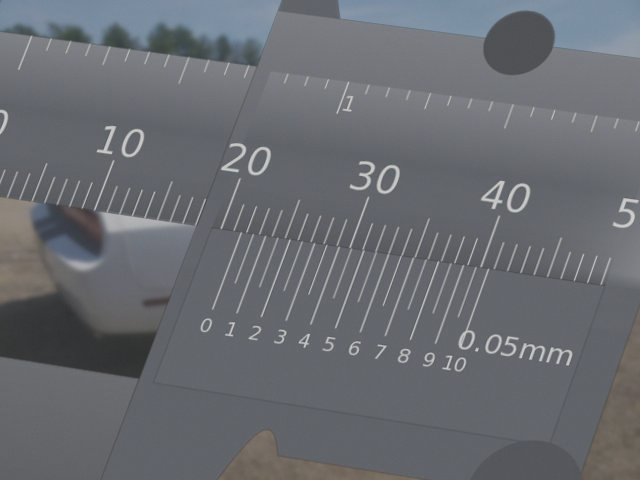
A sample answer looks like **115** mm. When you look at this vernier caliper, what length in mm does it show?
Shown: **21.6** mm
